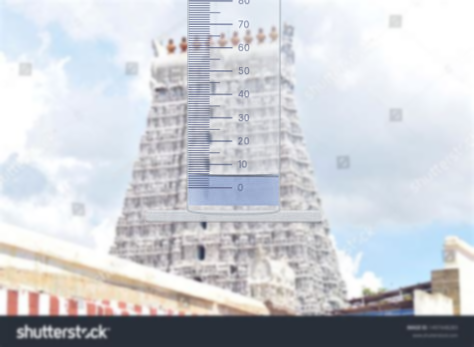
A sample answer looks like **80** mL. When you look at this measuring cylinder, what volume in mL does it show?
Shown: **5** mL
